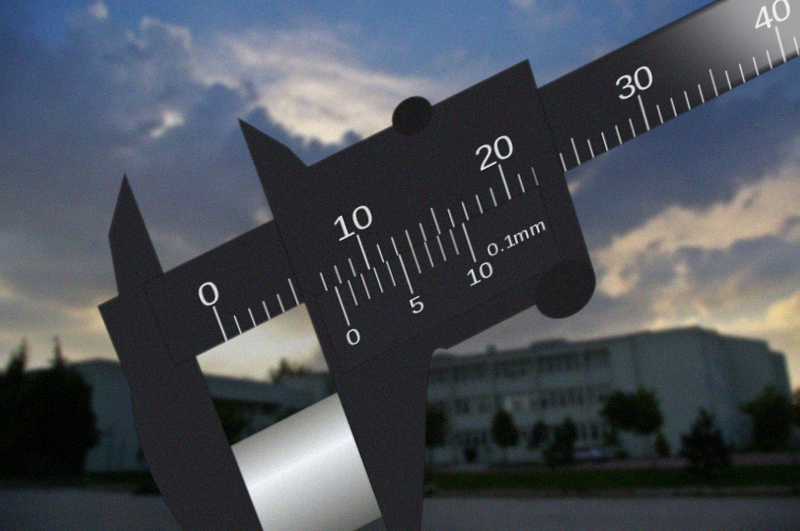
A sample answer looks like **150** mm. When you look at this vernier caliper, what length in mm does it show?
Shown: **7.6** mm
